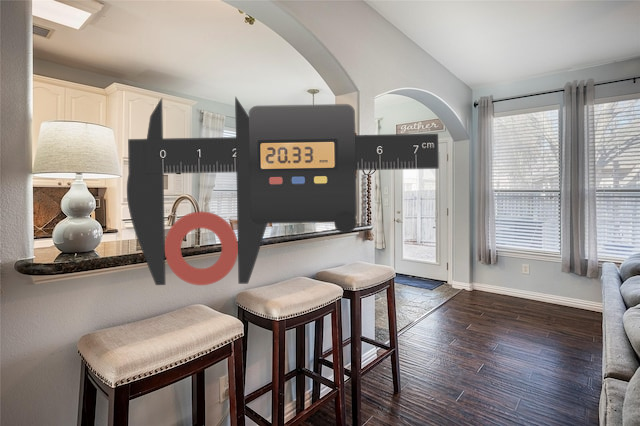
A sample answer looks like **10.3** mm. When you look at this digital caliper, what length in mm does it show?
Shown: **20.33** mm
